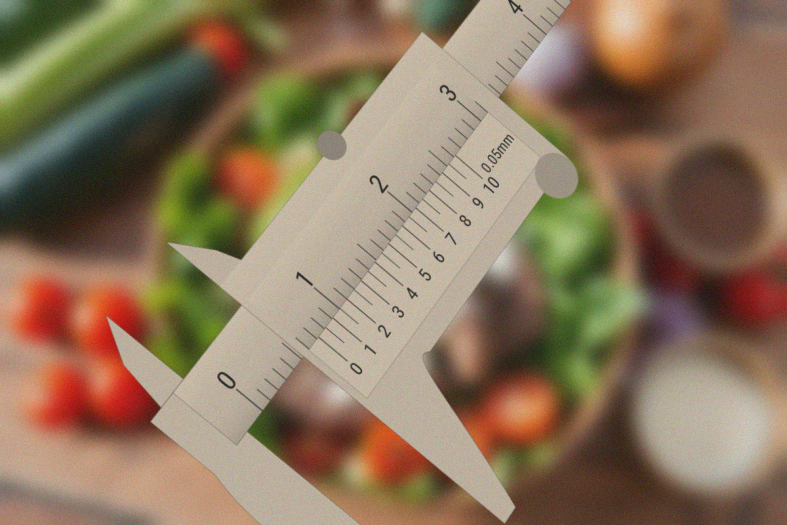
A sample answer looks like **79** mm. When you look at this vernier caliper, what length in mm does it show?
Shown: **7.2** mm
